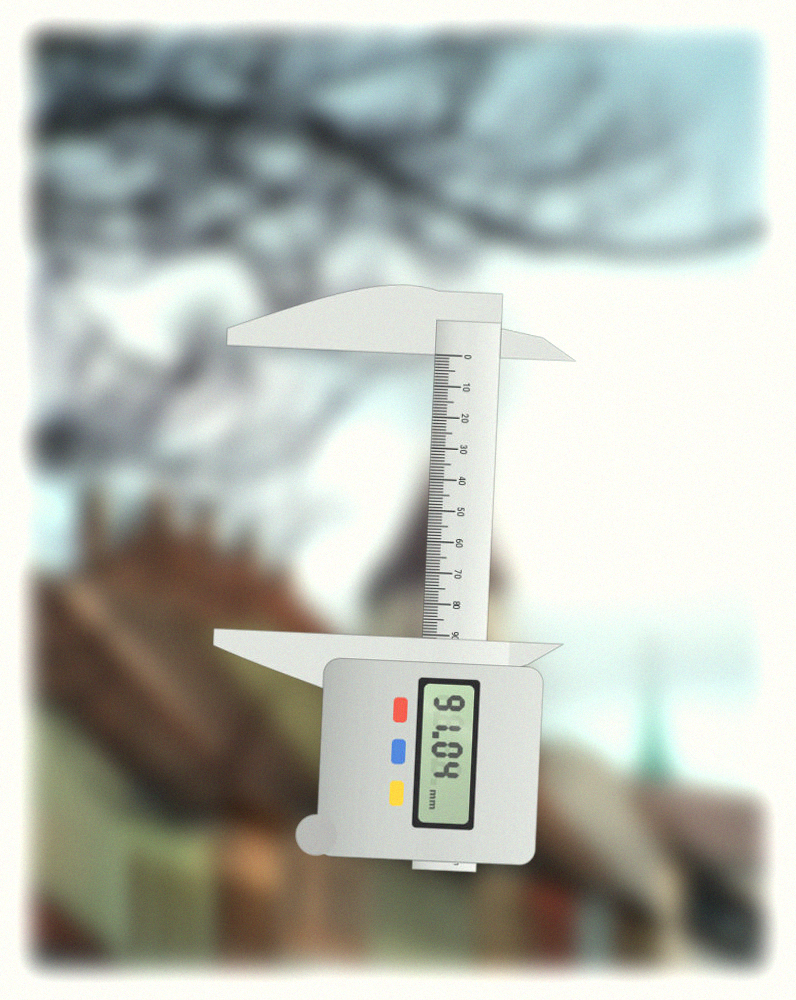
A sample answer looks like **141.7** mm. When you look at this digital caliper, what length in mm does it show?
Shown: **91.04** mm
